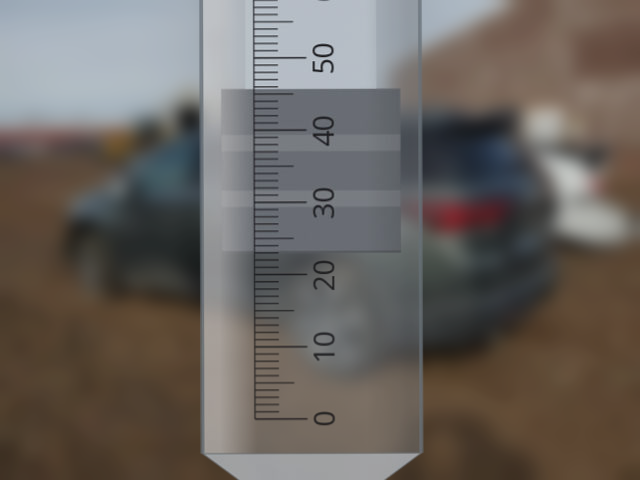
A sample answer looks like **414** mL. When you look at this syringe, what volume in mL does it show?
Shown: **23** mL
